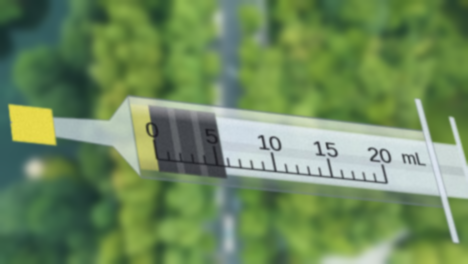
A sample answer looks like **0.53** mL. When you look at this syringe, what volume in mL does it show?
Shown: **0** mL
